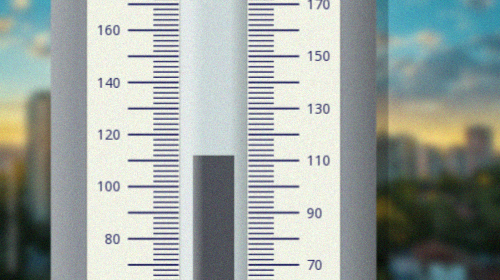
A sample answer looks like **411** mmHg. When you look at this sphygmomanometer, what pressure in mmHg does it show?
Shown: **112** mmHg
